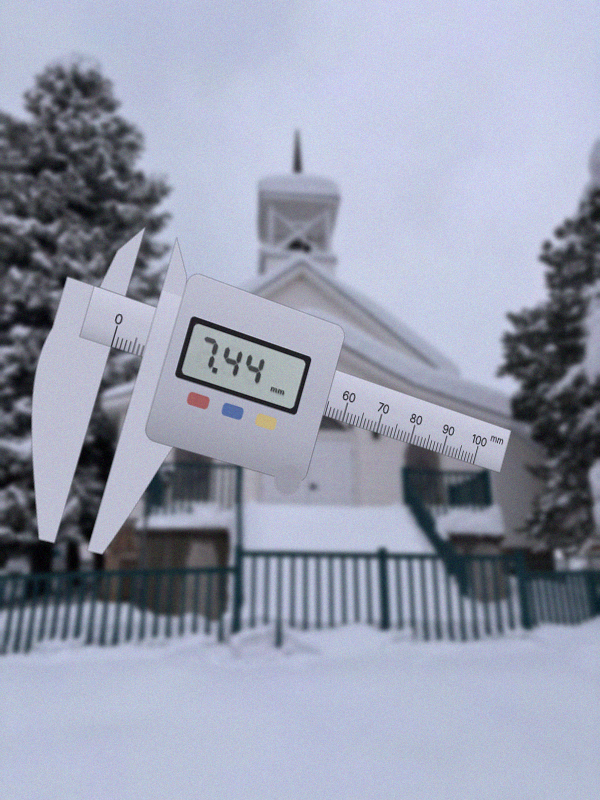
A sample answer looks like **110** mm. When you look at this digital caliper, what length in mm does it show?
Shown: **7.44** mm
